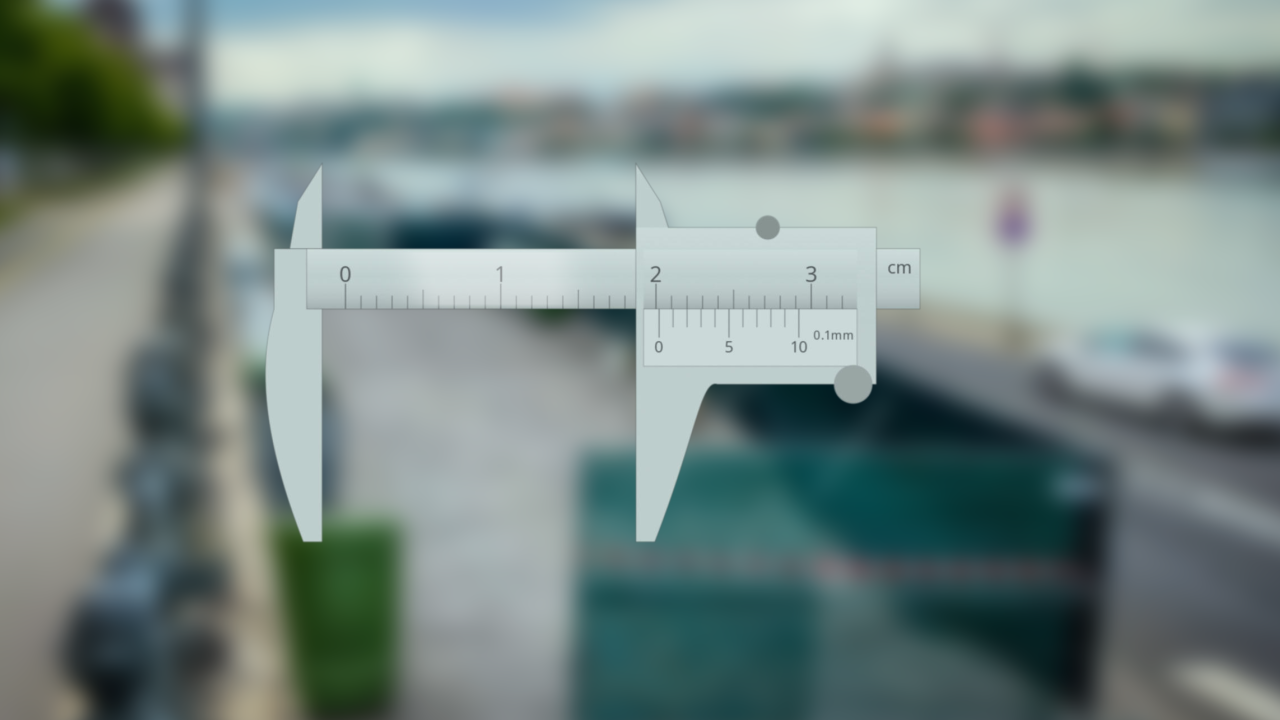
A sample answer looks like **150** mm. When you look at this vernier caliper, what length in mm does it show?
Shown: **20.2** mm
